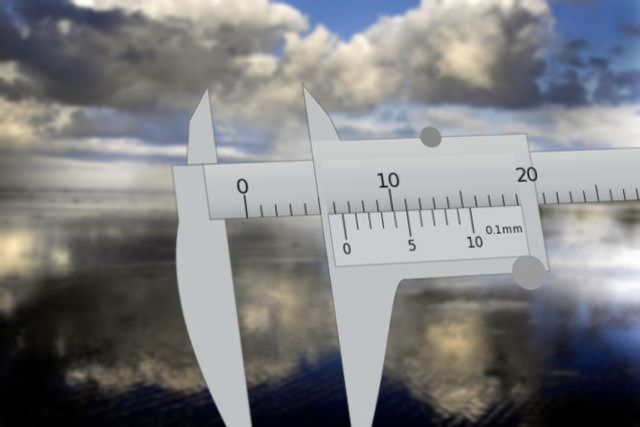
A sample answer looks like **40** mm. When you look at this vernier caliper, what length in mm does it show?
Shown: **6.5** mm
